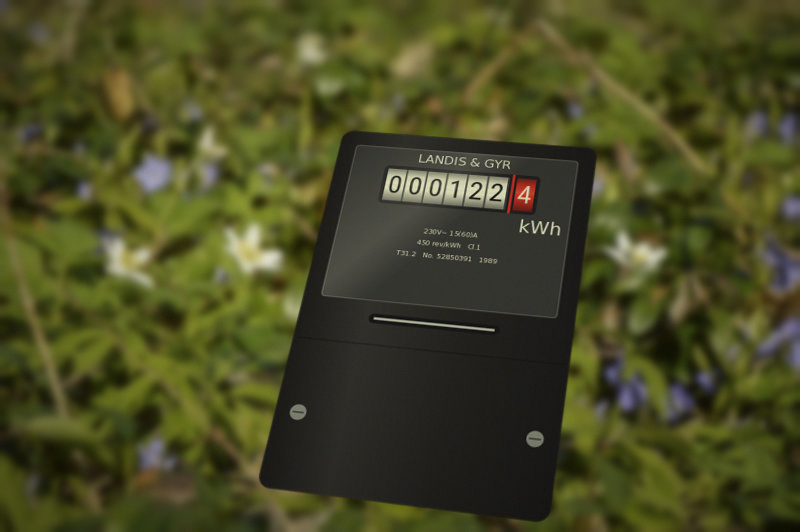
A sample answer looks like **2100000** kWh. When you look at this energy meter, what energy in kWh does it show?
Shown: **122.4** kWh
